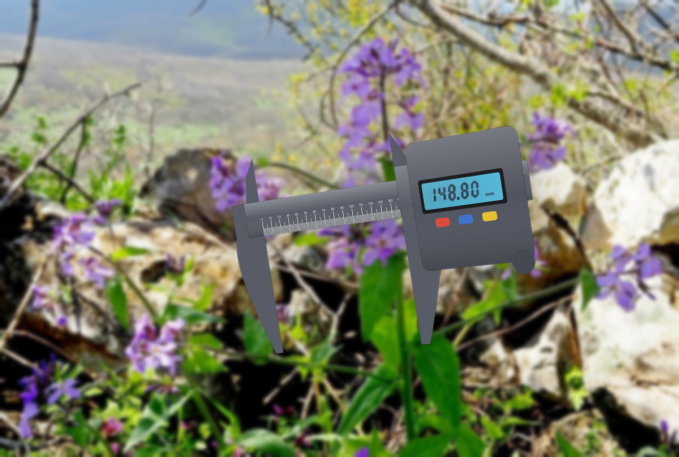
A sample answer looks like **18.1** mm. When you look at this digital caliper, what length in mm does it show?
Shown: **148.80** mm
